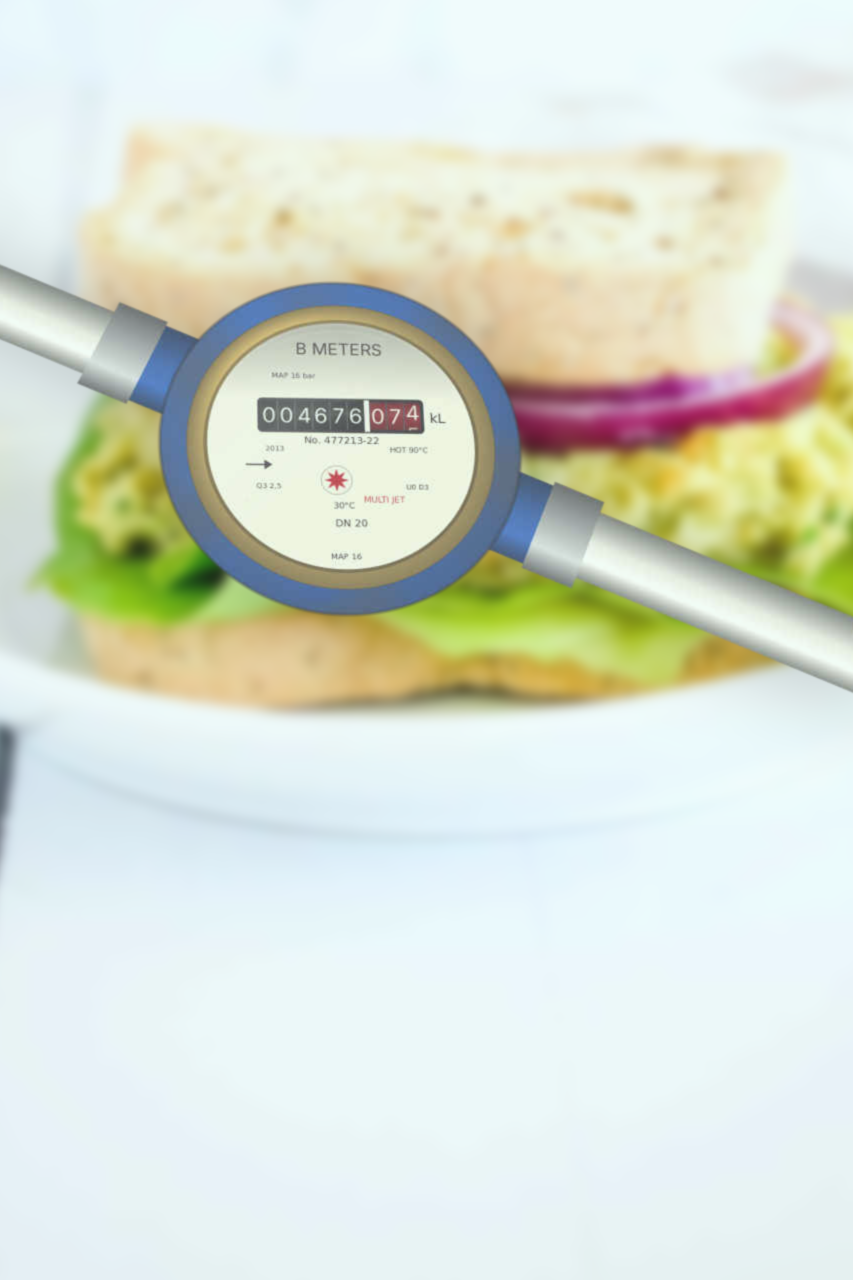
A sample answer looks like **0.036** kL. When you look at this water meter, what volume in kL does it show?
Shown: **4676.074** kL
